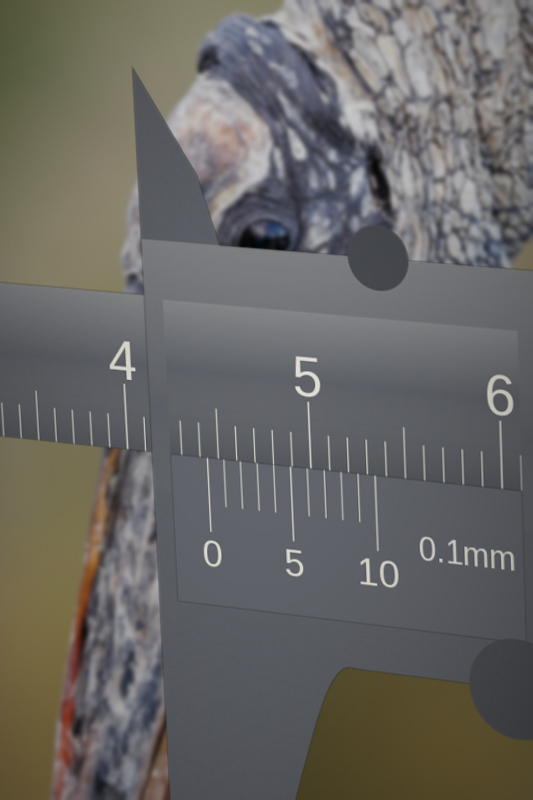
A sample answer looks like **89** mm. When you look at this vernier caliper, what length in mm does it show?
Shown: **44.4** mm
